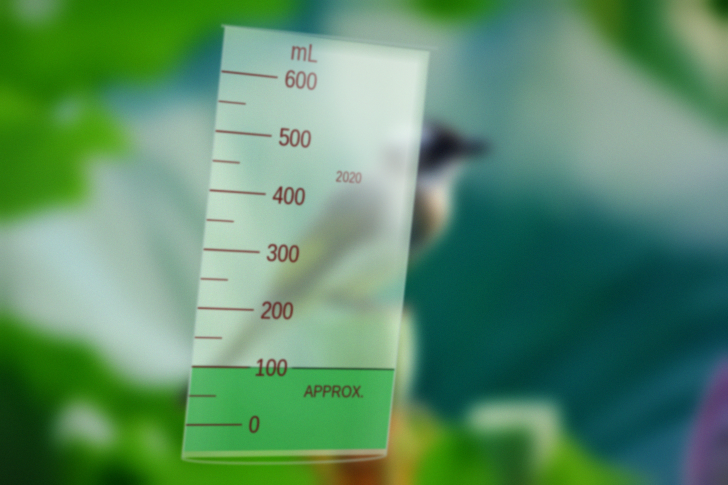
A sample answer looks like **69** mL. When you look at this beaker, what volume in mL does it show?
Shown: **100** mL
